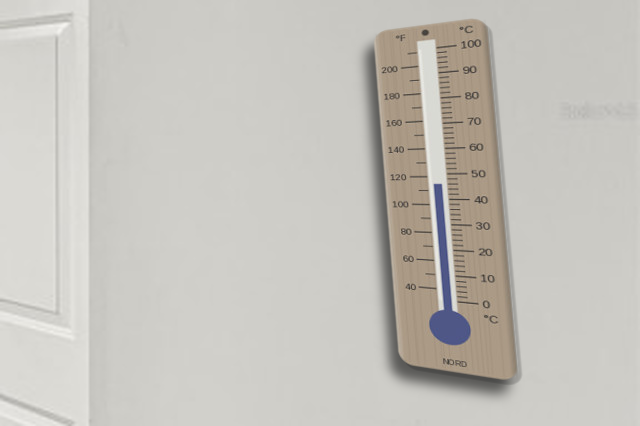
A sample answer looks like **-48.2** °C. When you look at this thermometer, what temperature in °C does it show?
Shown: **46** °C
